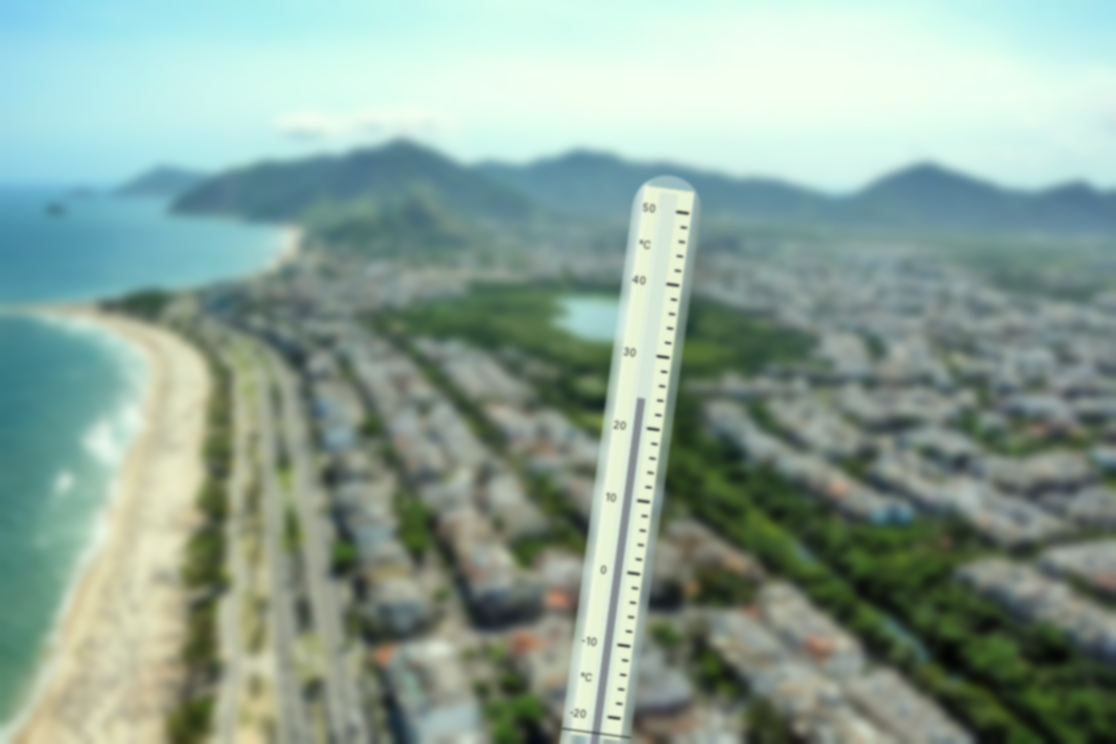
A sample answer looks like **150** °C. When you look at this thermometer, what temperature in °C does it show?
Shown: **24** °C
